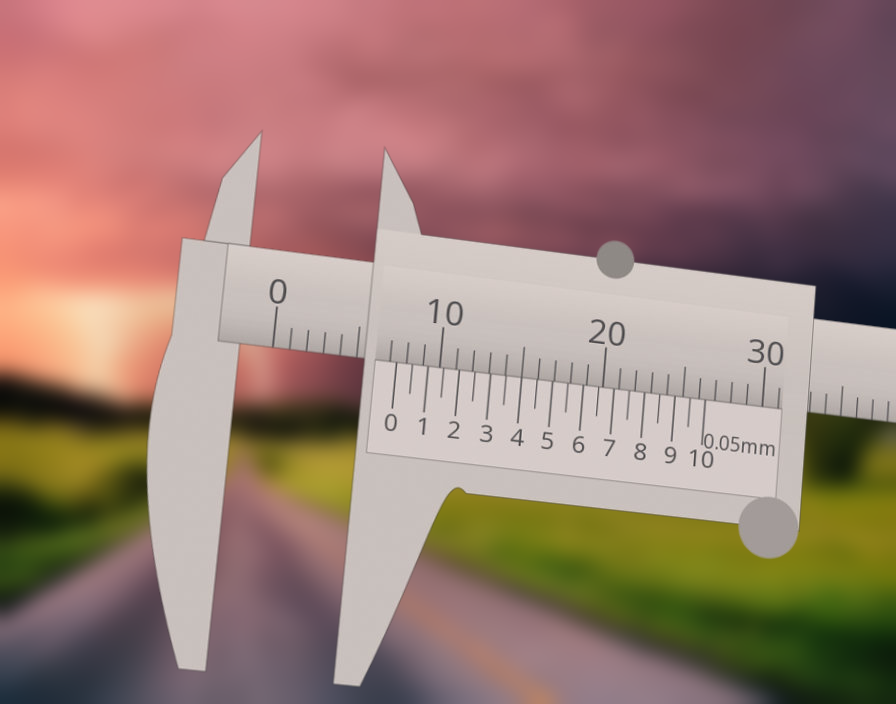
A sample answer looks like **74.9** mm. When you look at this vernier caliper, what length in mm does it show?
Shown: **7.4** mm
